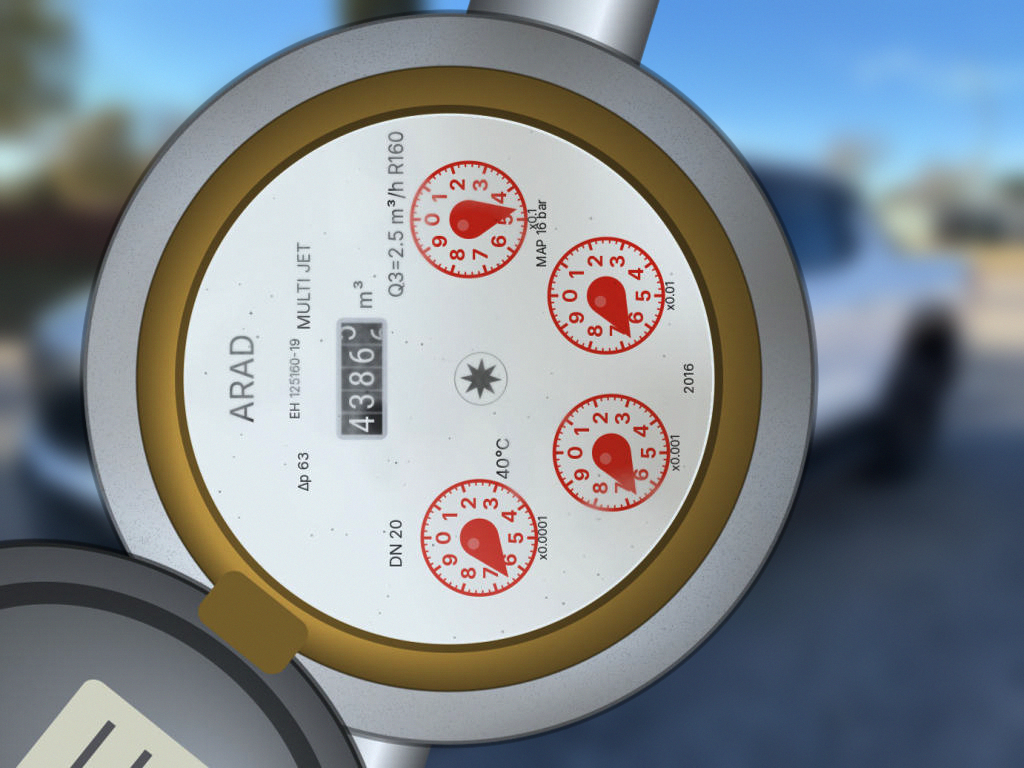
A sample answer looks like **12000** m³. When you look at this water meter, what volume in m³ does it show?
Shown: **43865.4666** m³
